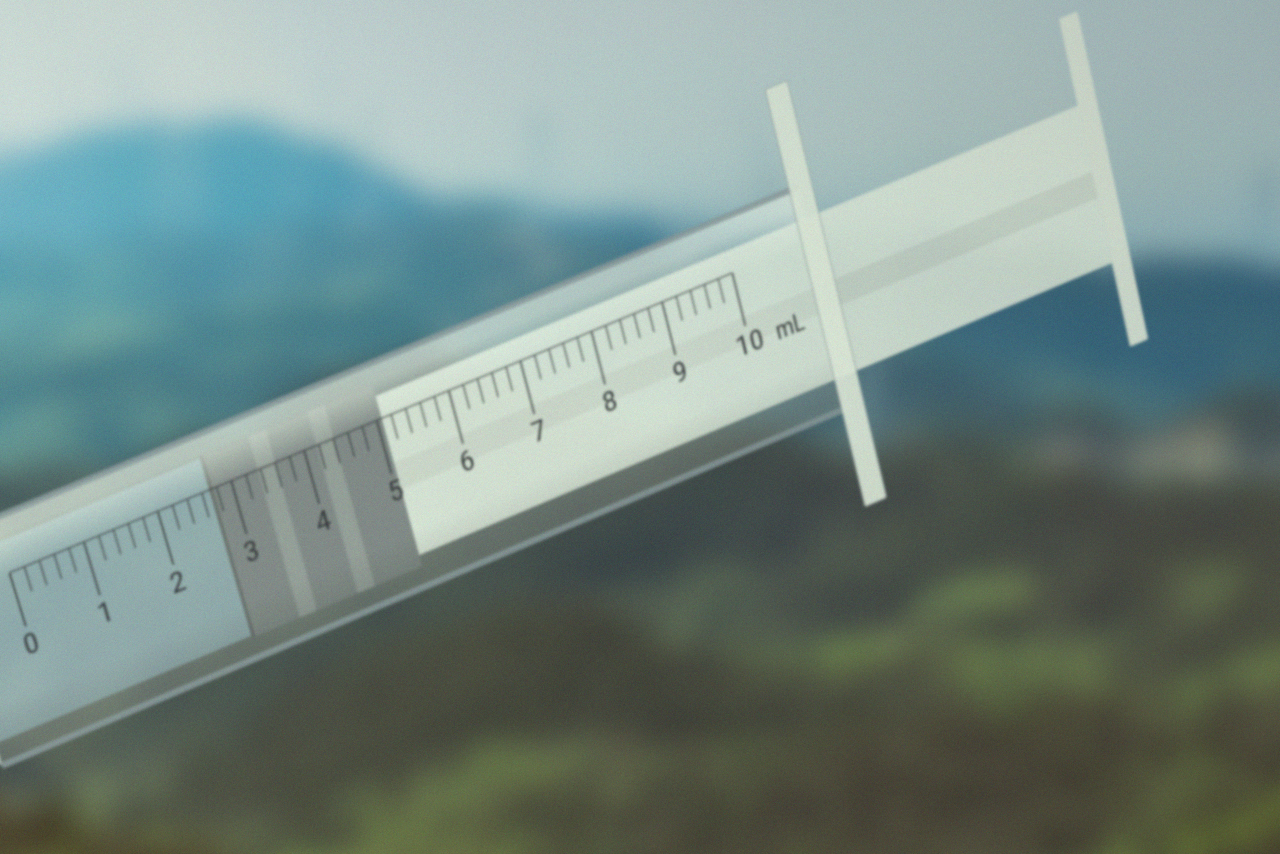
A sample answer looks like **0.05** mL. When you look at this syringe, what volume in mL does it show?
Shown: **2.7** mL
